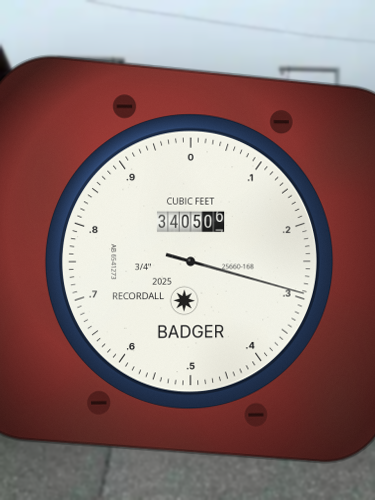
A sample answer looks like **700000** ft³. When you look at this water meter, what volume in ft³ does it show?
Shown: **340506.29** ft³
